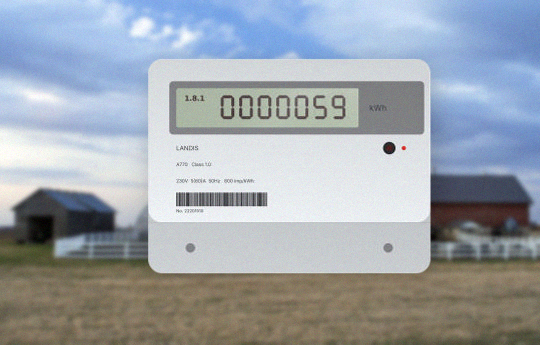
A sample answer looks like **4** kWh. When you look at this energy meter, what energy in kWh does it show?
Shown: **59** kWh
